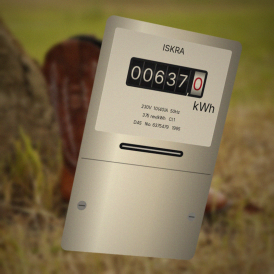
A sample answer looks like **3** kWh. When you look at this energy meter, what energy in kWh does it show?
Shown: **637.0** kWh
